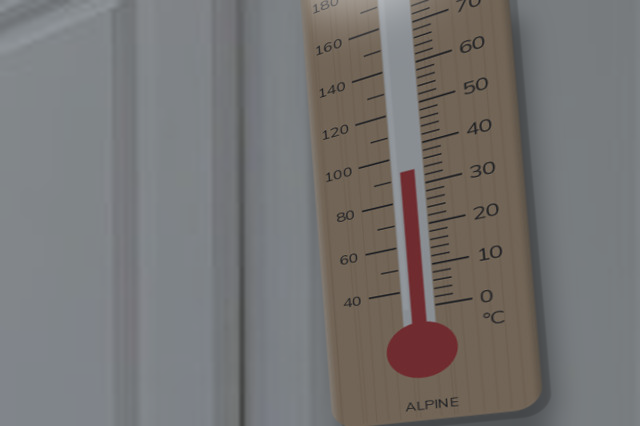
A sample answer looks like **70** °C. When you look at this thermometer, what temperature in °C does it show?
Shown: **34** °C
